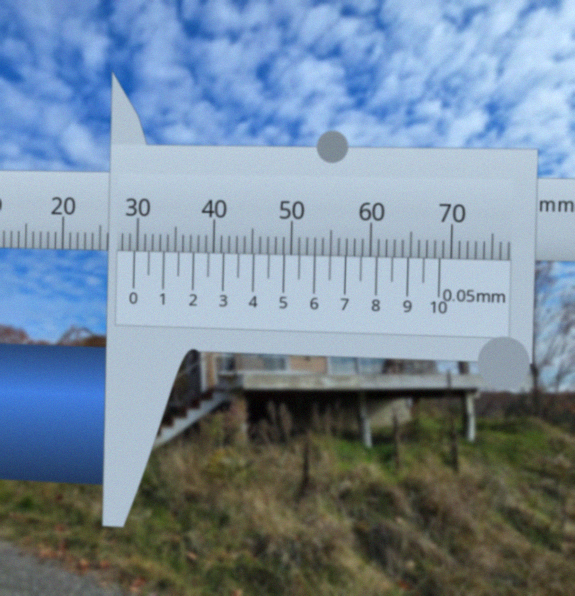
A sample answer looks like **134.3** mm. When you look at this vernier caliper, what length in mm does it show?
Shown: **29.6** mm
